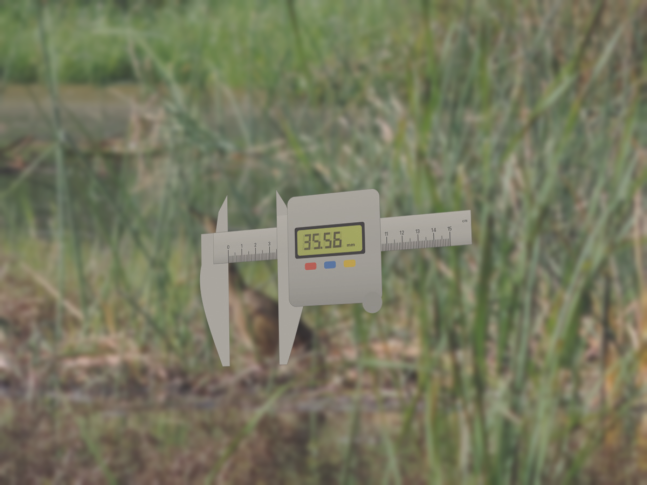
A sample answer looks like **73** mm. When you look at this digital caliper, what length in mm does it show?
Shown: **35.56** mm
